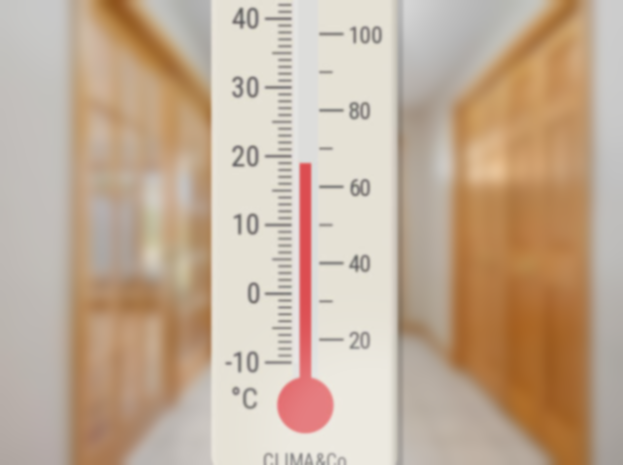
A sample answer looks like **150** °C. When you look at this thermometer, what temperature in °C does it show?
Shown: **19** °C
